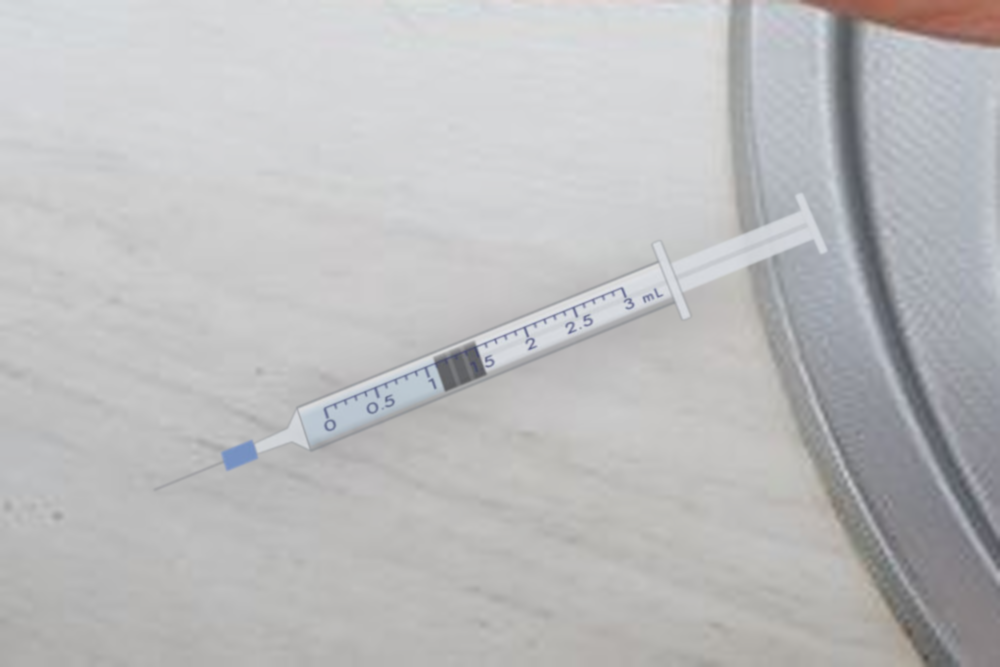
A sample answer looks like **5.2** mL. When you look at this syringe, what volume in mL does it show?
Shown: **1.1** mL
